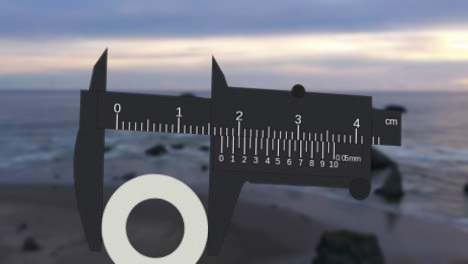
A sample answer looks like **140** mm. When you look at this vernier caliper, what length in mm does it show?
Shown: **17.2** mm
